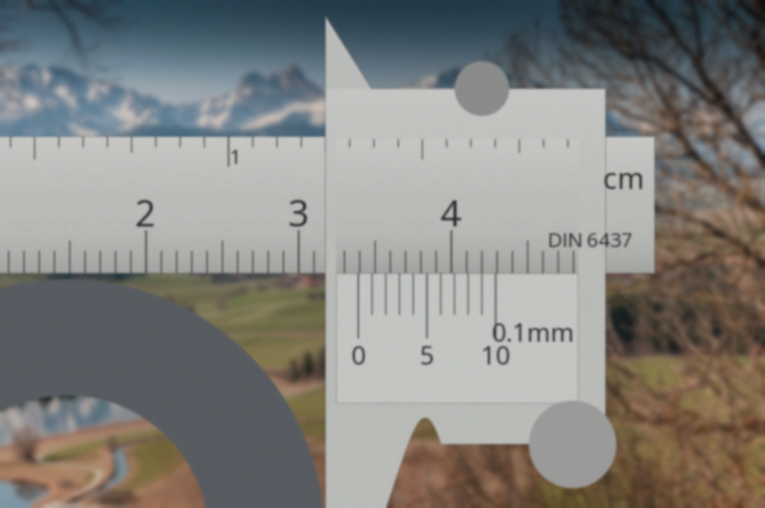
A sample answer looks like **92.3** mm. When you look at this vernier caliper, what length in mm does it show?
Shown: **33.9** mm
